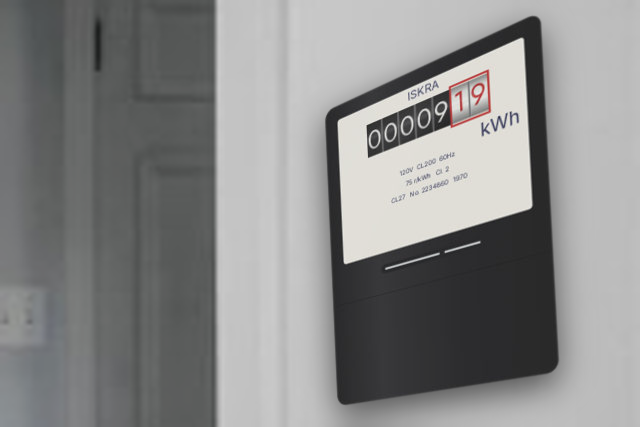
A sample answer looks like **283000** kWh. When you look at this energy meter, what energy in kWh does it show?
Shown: **9.19** kWh
